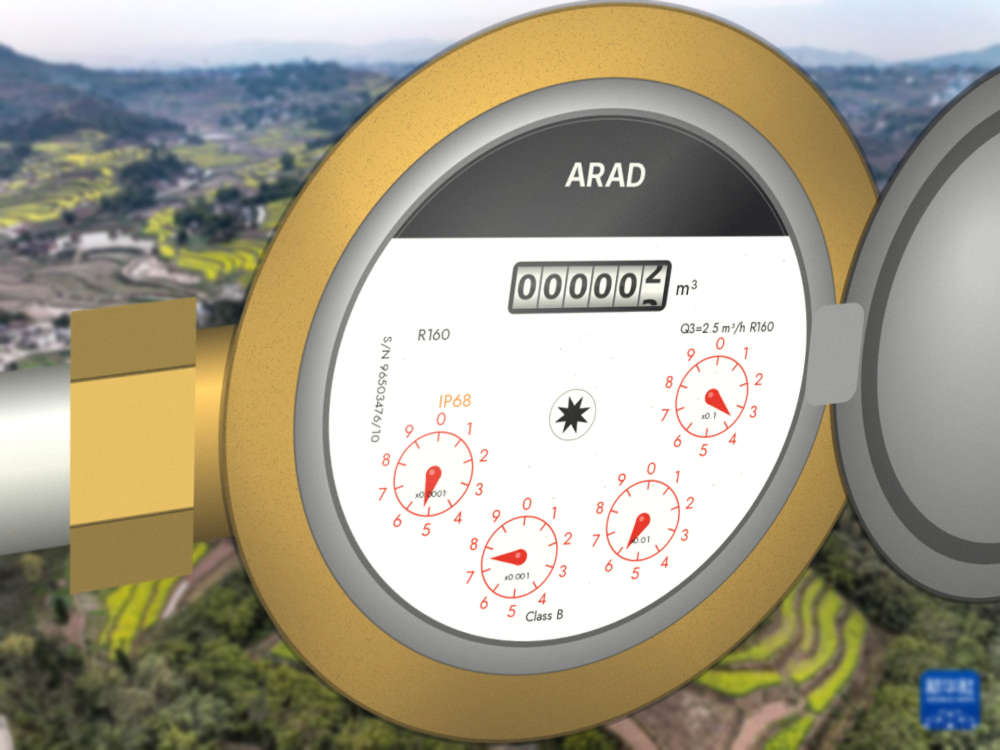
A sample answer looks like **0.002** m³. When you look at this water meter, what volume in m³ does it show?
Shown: **2.3575** m³
